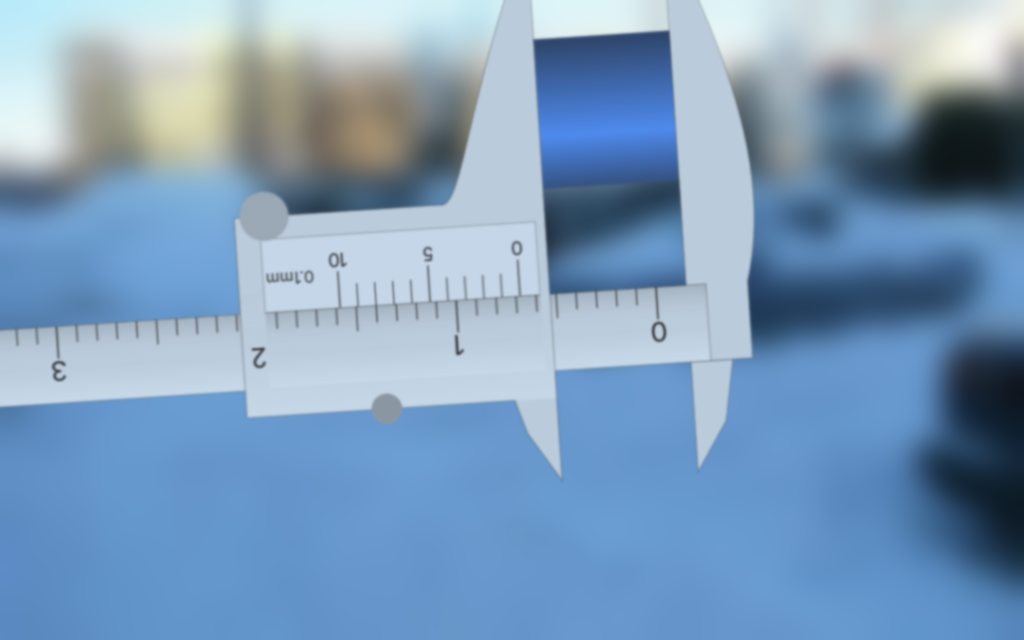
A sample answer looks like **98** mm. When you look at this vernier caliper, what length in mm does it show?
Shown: **6.8** mm
